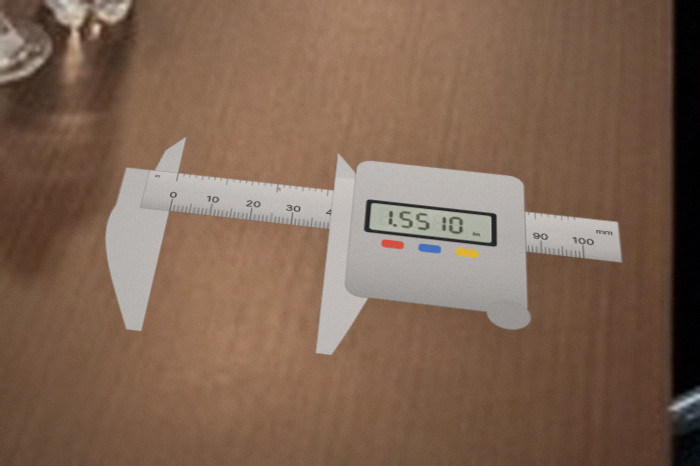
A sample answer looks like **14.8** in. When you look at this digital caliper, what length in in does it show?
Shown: **1.5510** in
